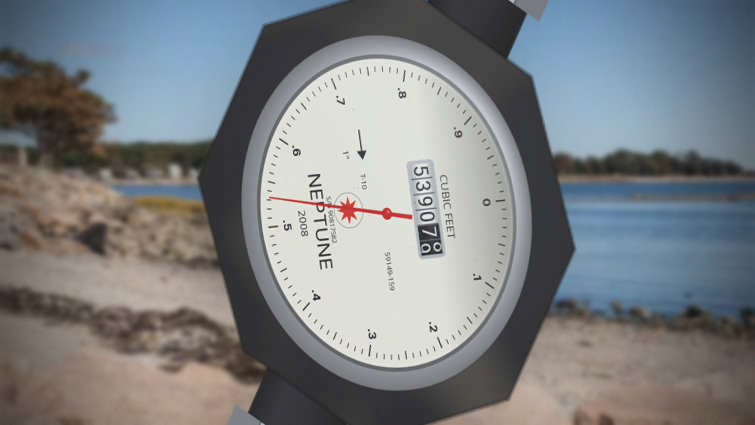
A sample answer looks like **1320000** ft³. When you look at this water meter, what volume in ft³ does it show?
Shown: **539078.53** ft³
